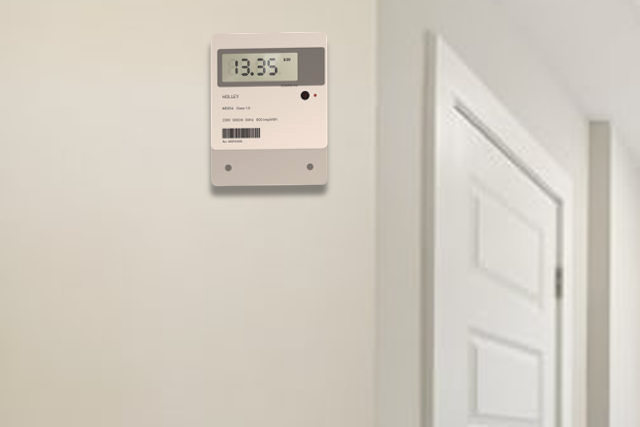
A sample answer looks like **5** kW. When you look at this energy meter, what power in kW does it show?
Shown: **13.35** kW
